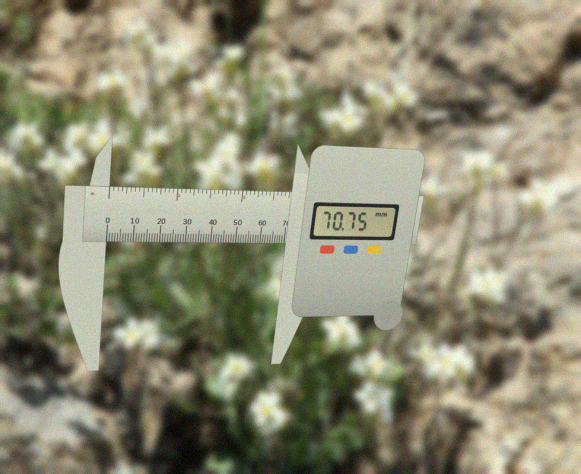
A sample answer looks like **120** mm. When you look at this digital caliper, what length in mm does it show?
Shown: **70.75** mm
